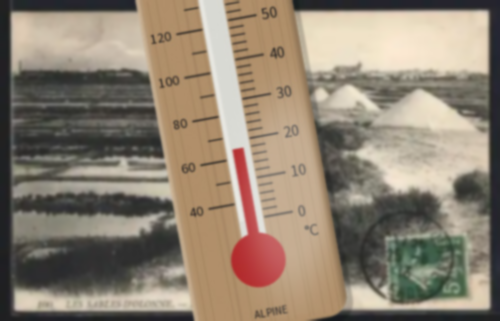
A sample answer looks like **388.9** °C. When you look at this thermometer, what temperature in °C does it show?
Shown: **18** °C
